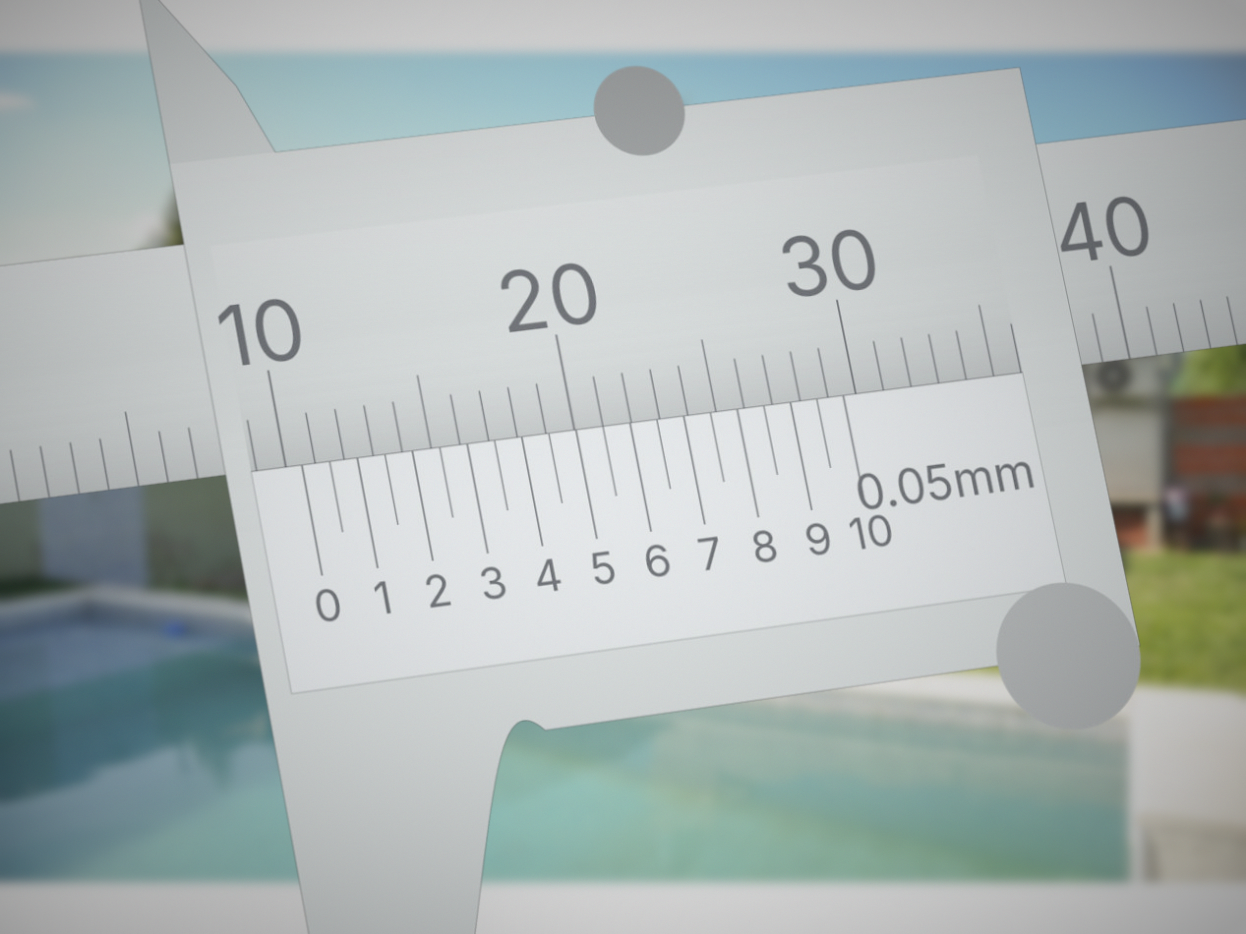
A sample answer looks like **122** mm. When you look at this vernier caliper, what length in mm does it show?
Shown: **10.55** mm
